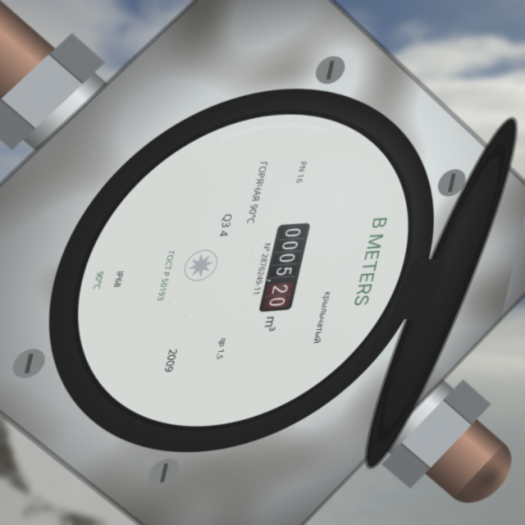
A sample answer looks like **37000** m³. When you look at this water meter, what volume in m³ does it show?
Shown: **5.20** m³
